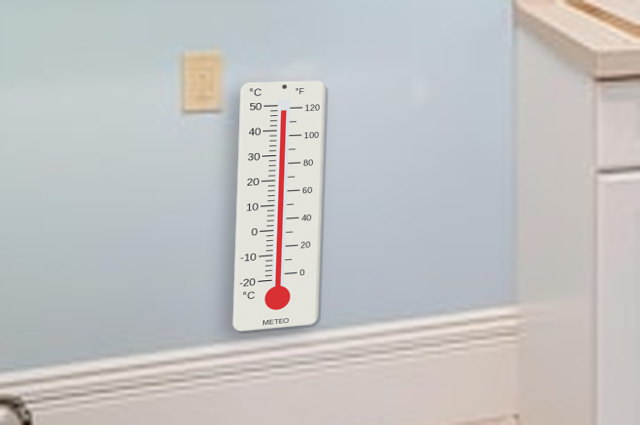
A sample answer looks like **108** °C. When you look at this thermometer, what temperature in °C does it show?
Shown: **48** °C
